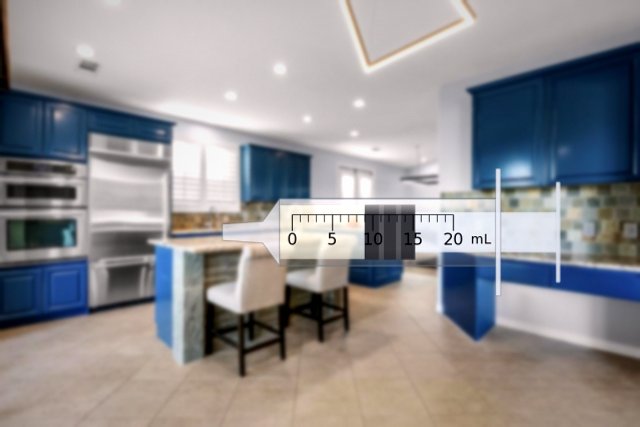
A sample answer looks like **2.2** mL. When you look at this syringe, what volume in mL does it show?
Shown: **9** mL
